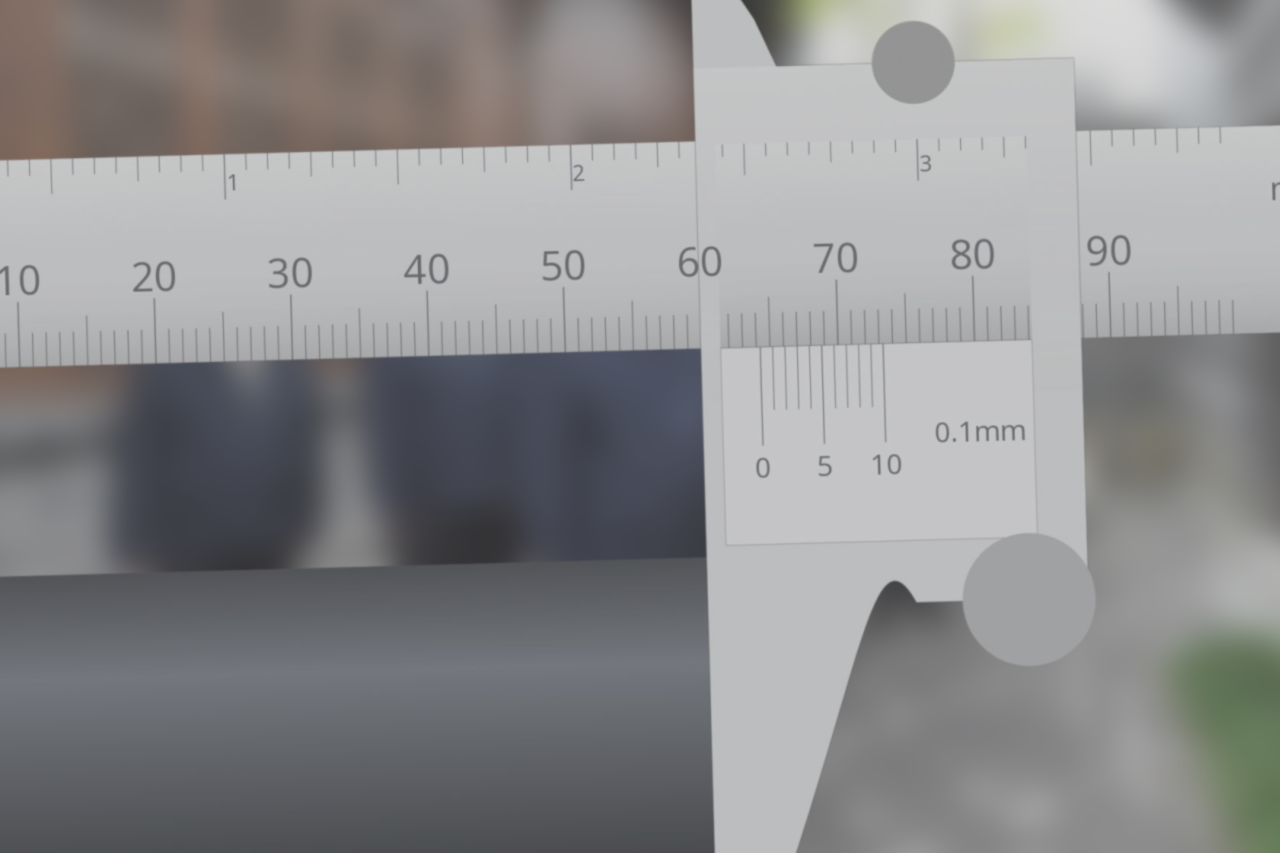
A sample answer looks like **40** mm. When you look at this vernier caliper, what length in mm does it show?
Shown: **64.3** mm
